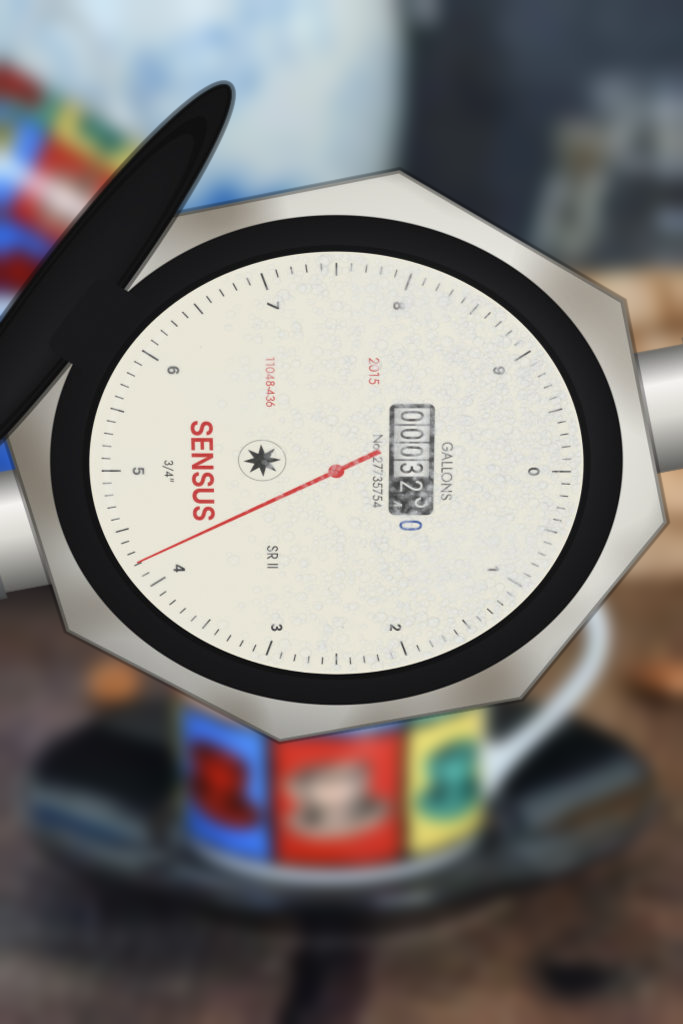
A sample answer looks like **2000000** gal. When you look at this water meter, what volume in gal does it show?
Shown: **3234.2** gal
